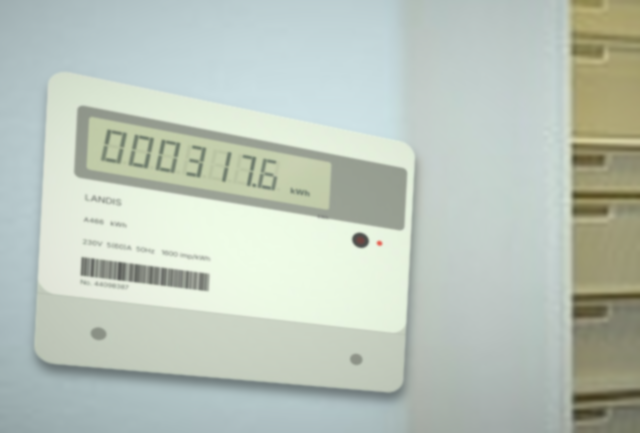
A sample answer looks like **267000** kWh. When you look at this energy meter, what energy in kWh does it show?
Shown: **317.6** kWh
